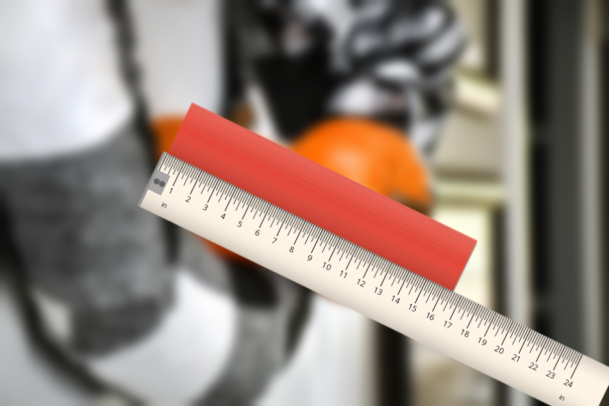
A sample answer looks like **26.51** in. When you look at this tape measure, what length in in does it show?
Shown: **16.5** in
